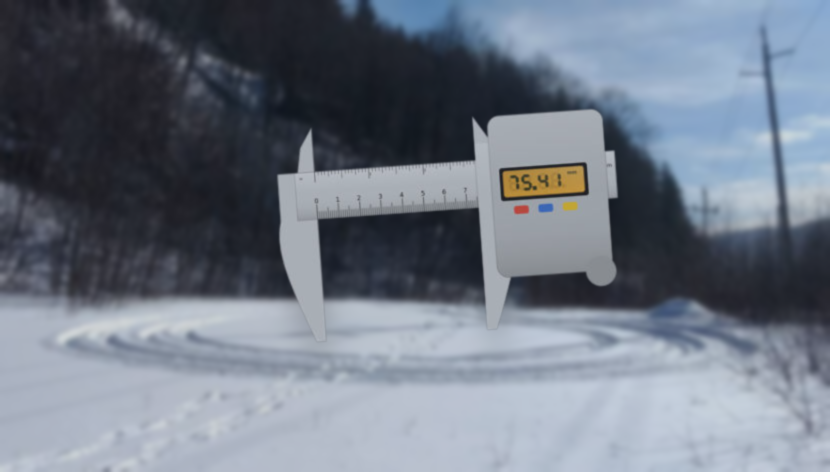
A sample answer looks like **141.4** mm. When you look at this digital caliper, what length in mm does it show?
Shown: **75.41** mm
